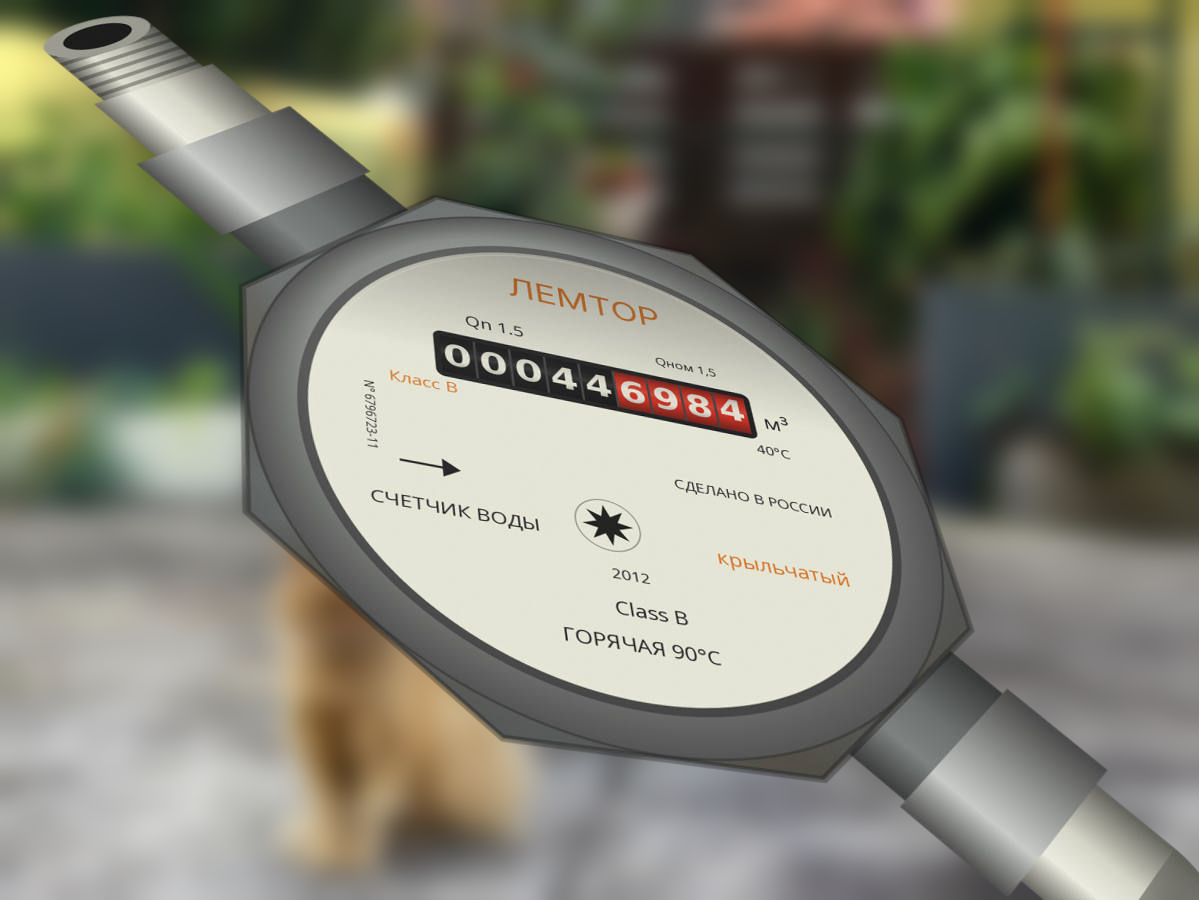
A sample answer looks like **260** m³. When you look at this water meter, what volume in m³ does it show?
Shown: **44.6984** m³
